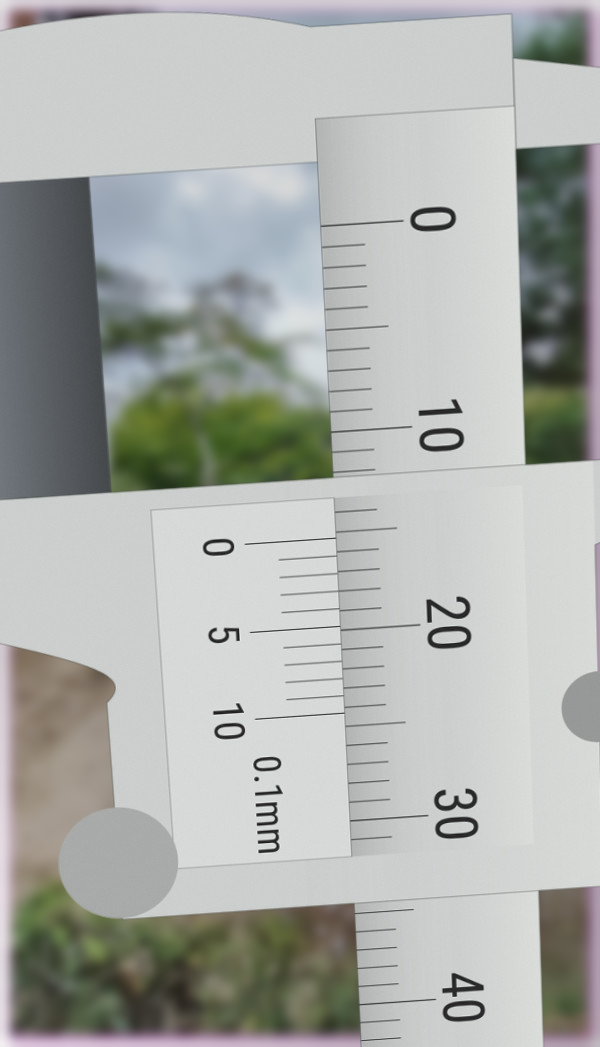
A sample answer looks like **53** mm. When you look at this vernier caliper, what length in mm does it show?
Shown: **15.3** mm
